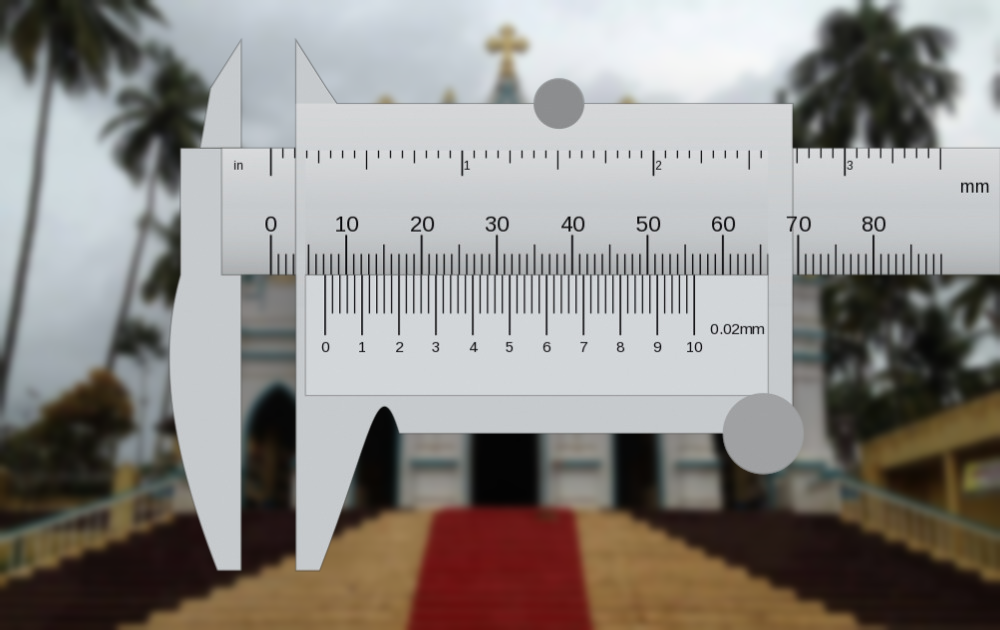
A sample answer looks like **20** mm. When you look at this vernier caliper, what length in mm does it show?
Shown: **7.2** mm
